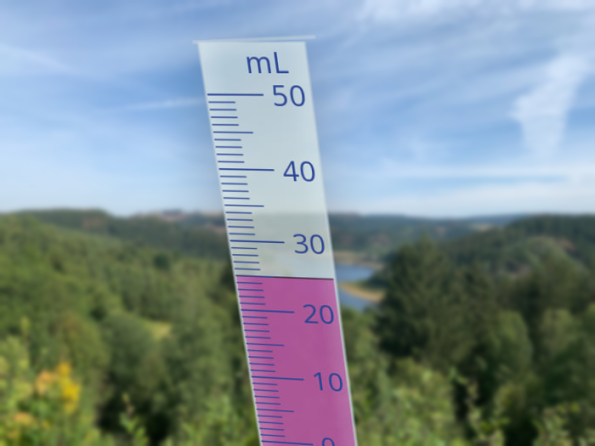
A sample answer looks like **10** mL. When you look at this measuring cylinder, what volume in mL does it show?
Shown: **25** mL
